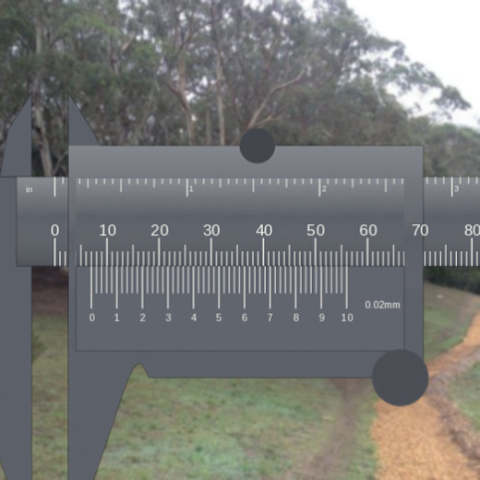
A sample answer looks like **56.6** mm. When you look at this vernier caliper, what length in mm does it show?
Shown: **7.0** mm
